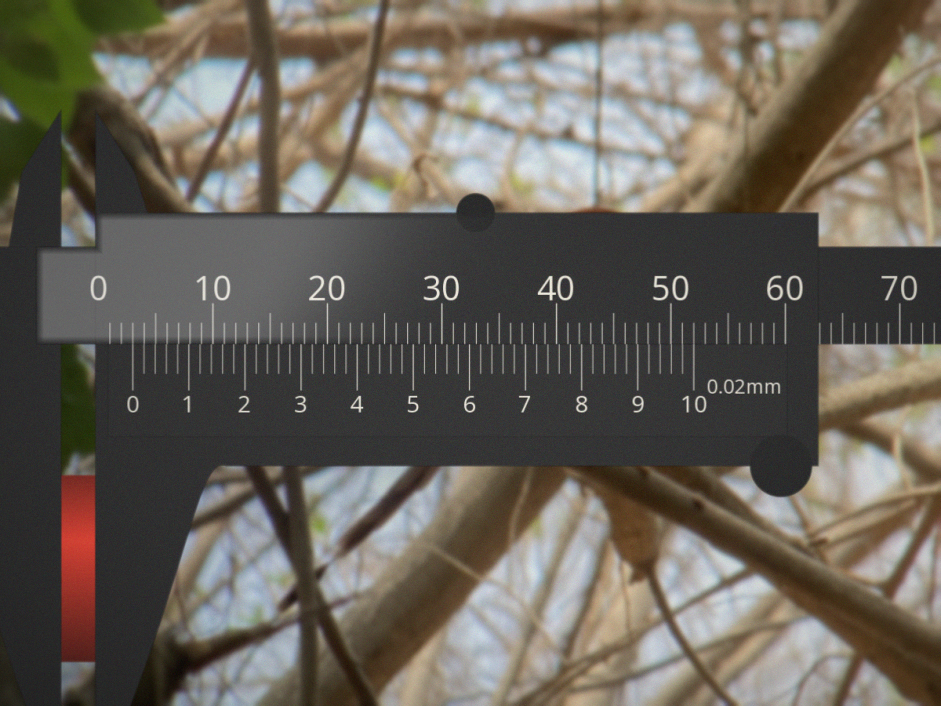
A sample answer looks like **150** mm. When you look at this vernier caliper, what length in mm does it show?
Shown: **3.0** mm
